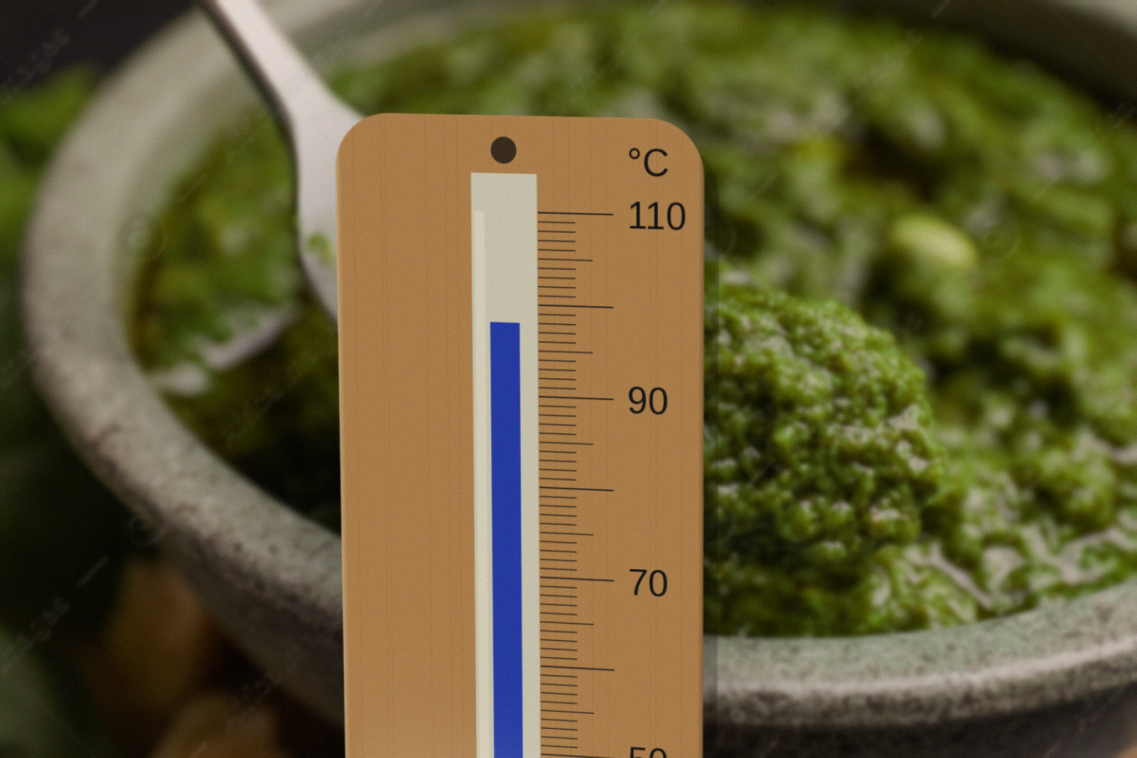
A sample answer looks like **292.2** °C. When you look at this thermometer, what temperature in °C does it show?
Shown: **98** °C
